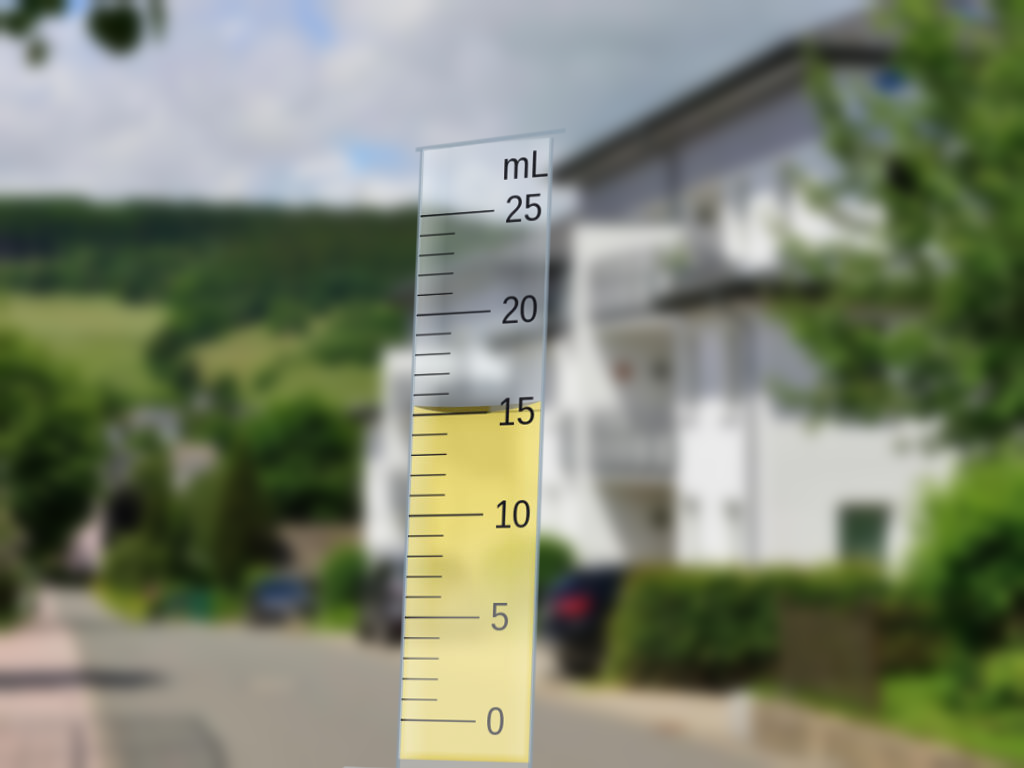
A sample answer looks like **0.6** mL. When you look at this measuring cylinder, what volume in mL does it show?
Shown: **15** mL
